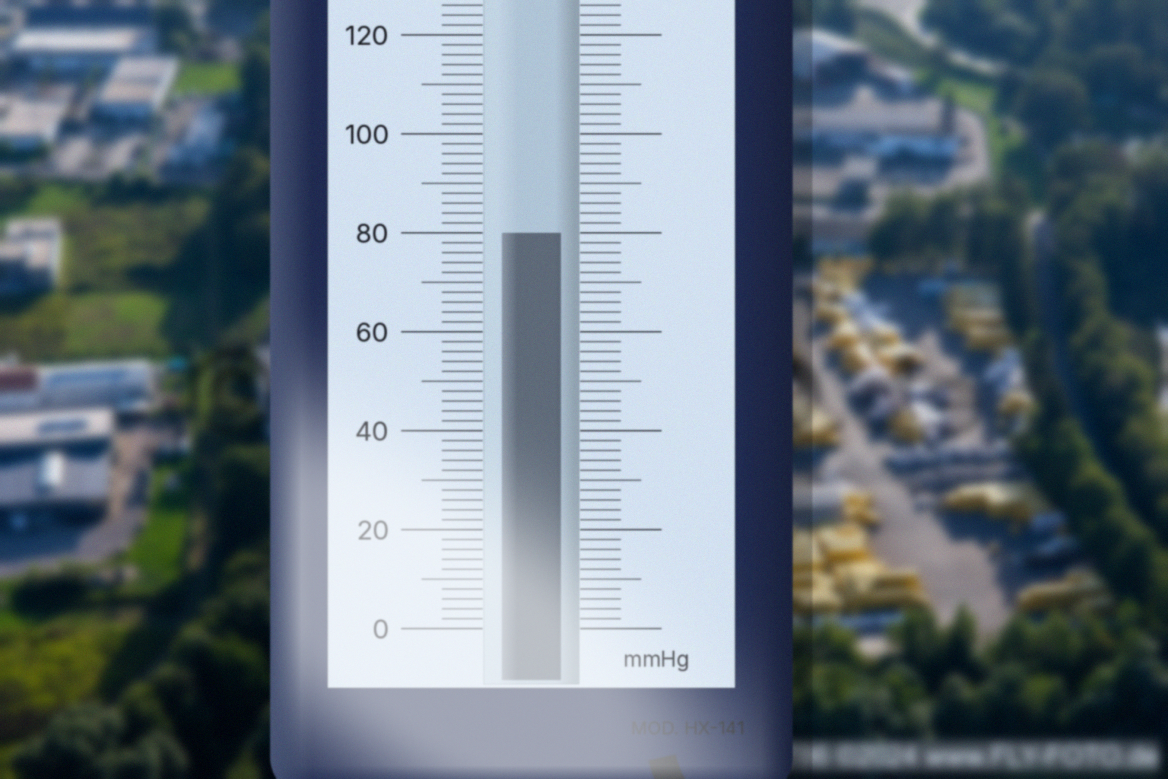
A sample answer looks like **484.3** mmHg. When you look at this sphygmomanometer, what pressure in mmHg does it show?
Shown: **80** mmHg
